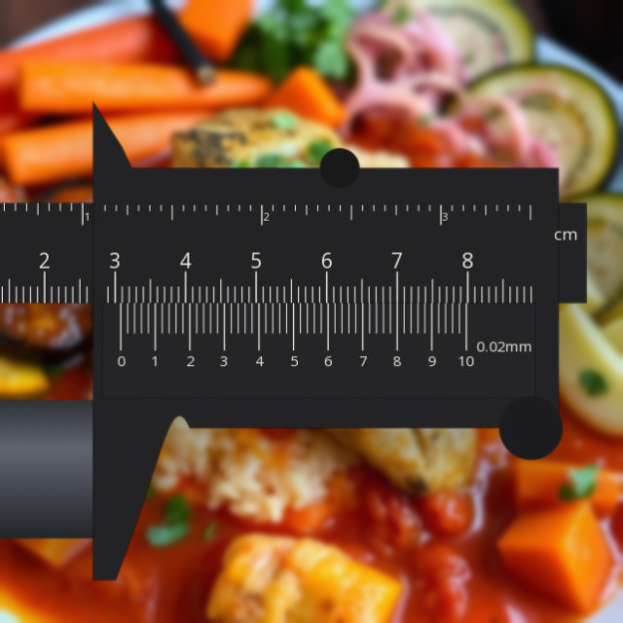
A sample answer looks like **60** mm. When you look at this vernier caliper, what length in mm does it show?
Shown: **30.8** mm
